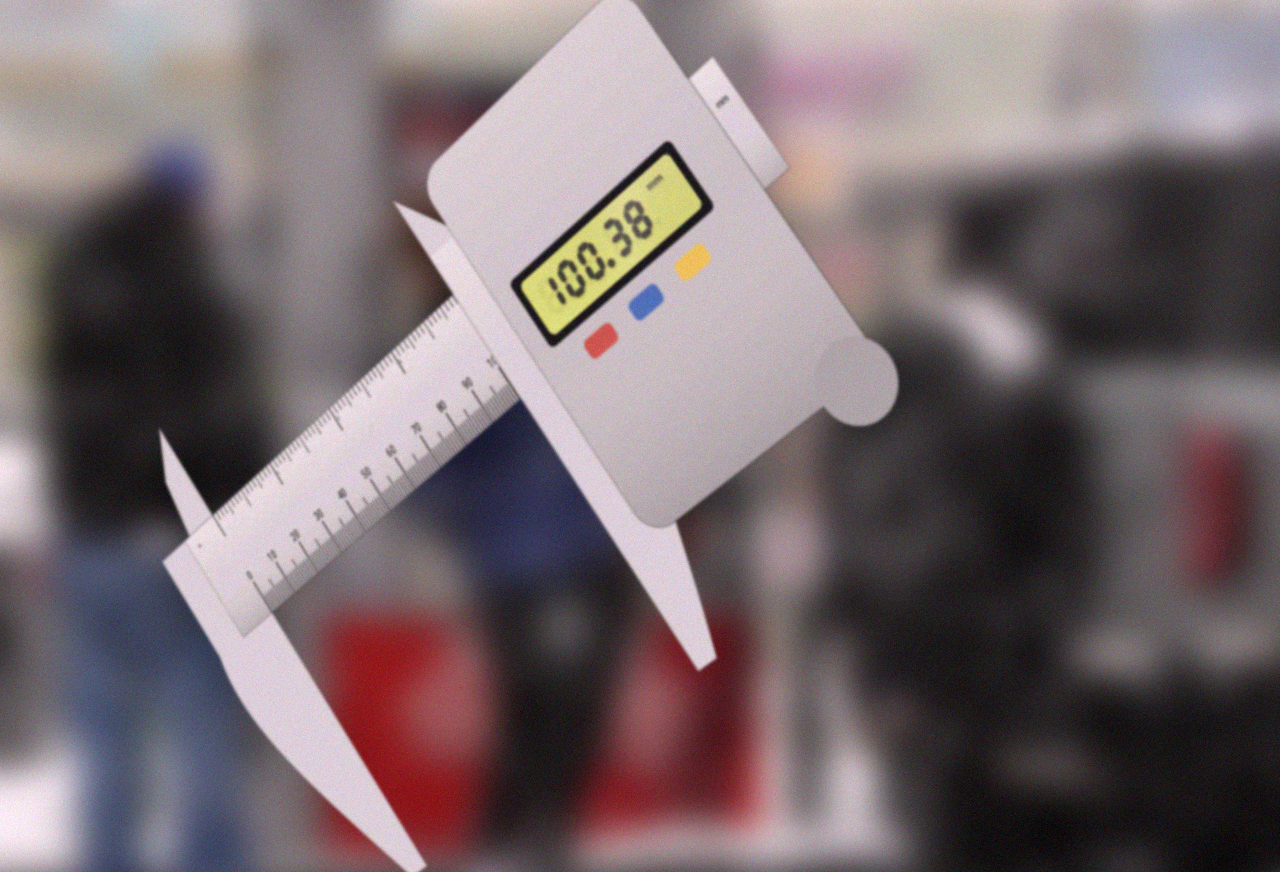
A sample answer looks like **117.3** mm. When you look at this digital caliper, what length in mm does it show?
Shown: **100.38** mm
